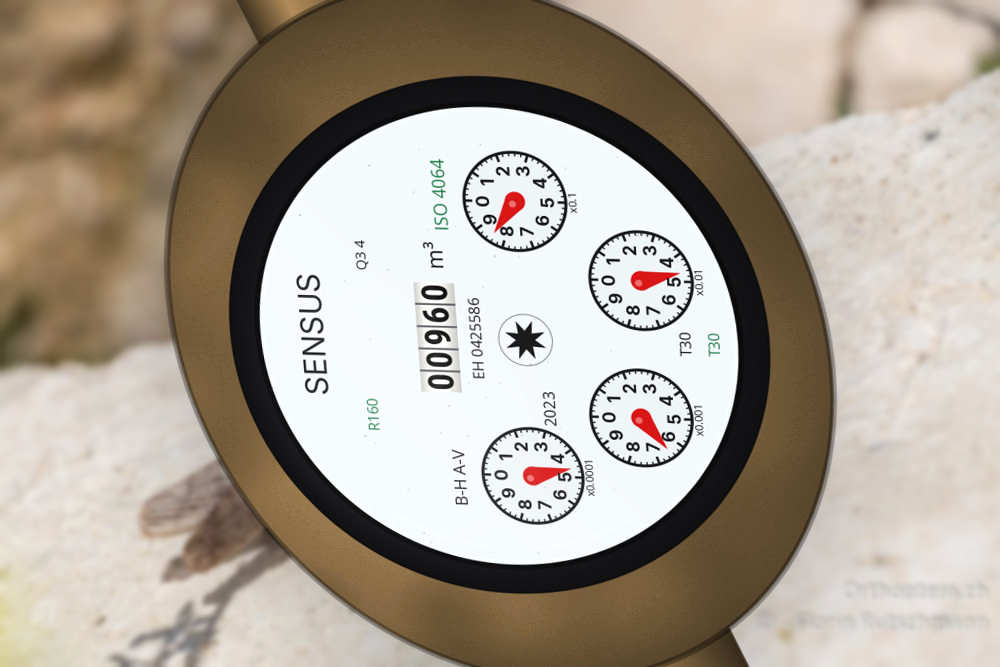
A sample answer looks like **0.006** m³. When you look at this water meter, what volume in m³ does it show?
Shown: **960.8464** m³
